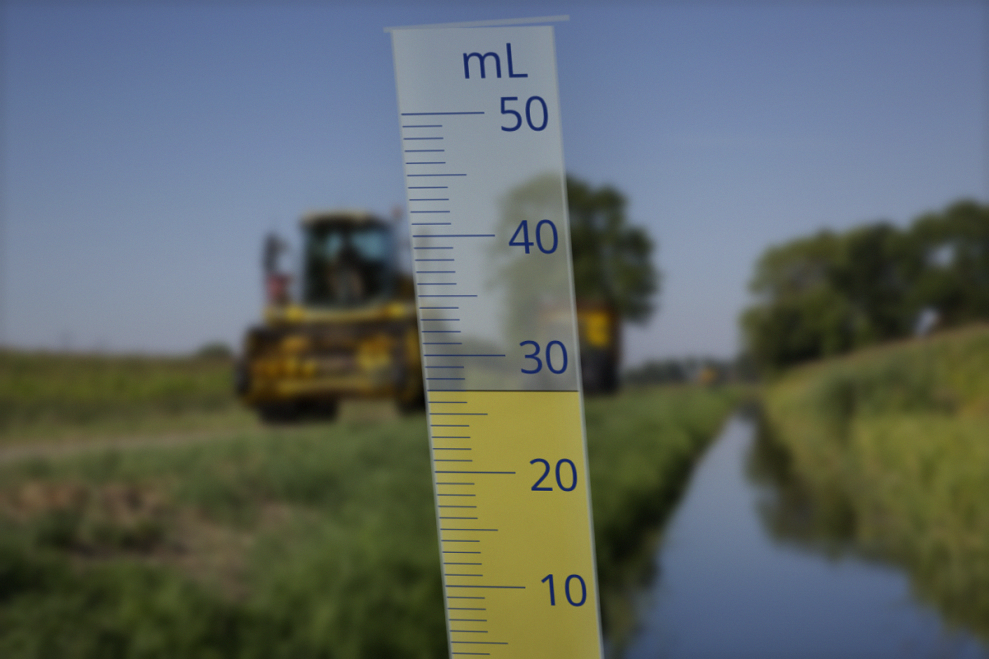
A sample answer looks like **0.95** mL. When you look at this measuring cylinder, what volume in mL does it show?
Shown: **27** mL
